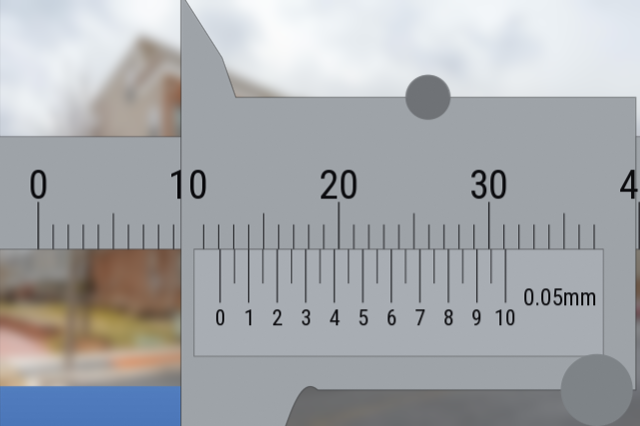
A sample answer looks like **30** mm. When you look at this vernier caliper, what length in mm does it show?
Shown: **12.1** mm
